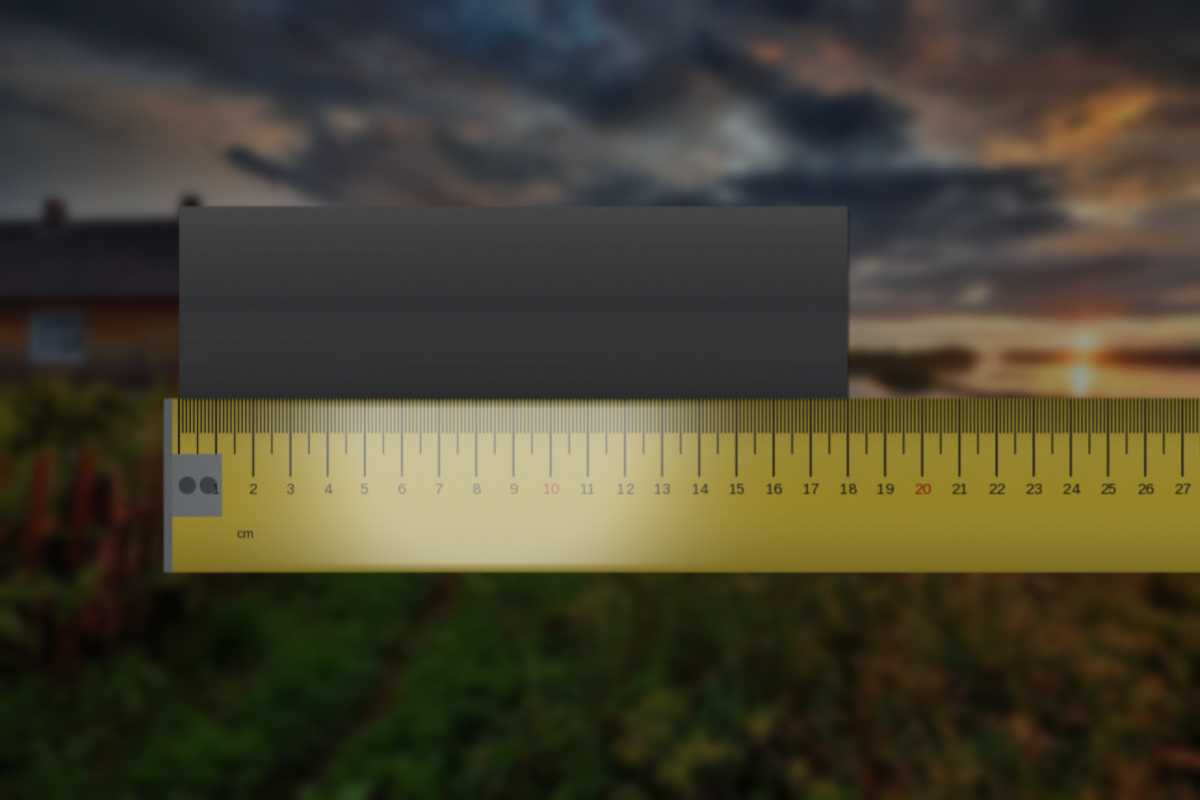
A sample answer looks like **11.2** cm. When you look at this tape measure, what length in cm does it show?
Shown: **18** cm
